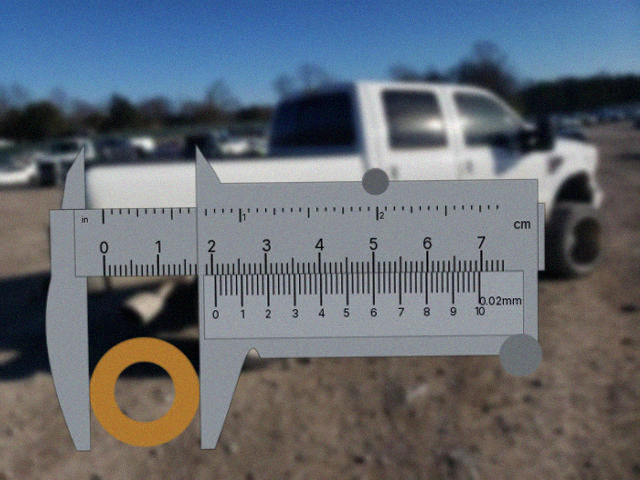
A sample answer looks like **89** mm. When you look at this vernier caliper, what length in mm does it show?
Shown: **20.6** mm
